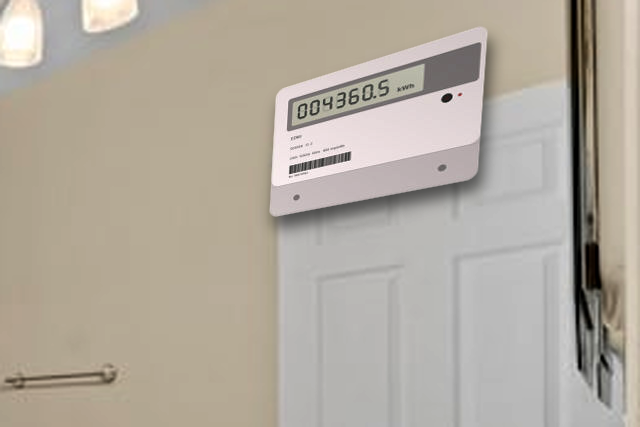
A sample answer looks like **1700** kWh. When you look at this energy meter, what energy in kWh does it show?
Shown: **4360.5** kWh
